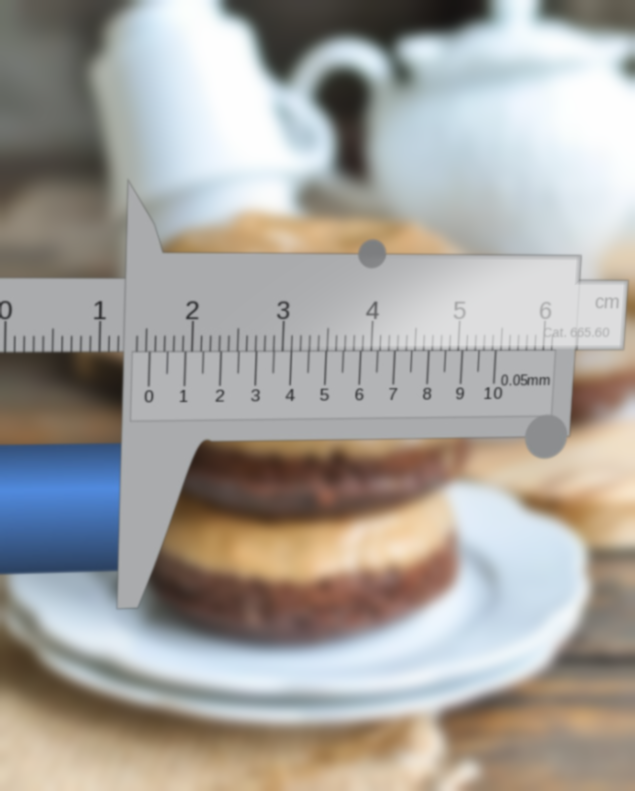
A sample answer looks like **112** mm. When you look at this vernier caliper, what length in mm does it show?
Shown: **15.4** mm
